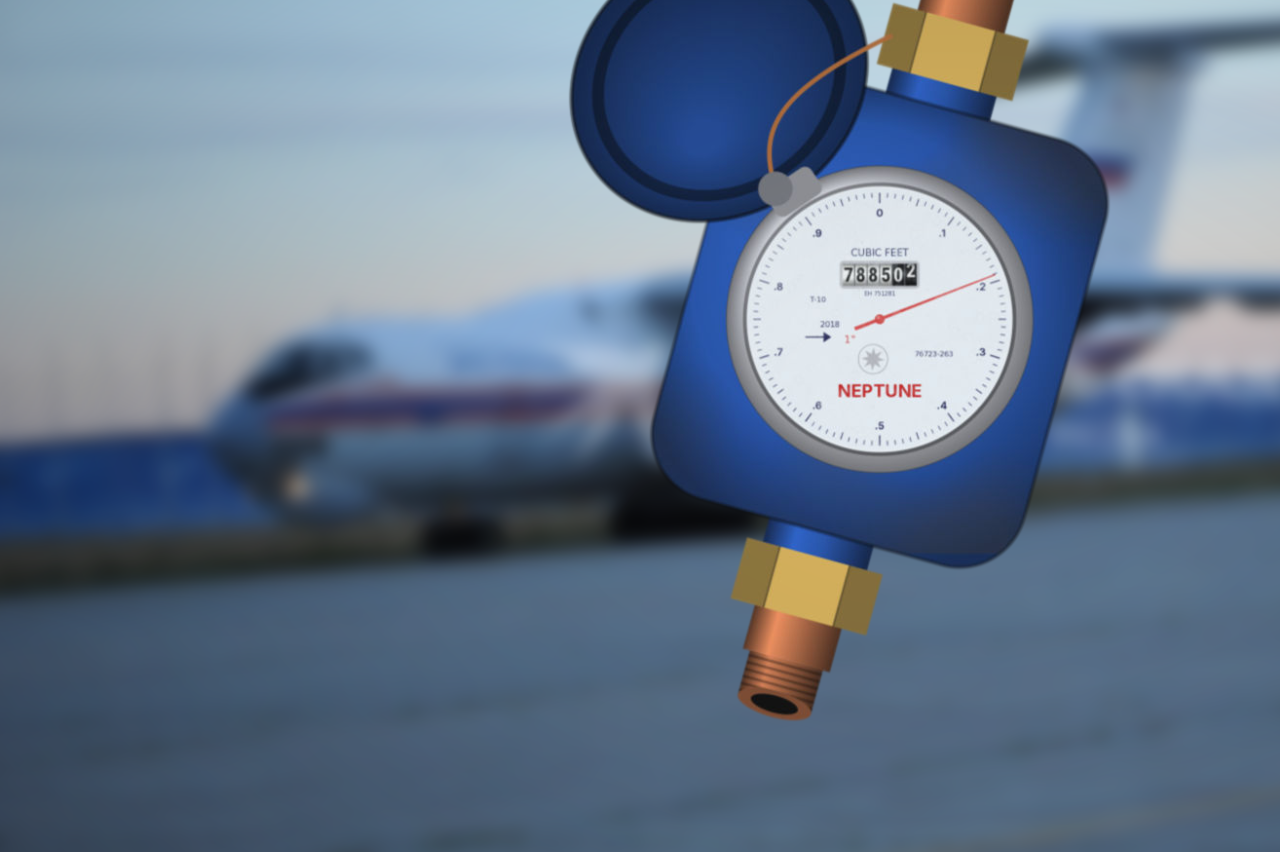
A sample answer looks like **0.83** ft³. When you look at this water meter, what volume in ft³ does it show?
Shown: **788502.19** ft³
